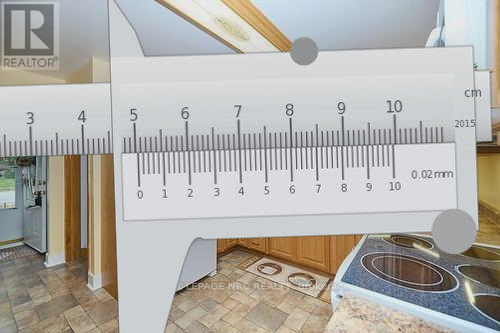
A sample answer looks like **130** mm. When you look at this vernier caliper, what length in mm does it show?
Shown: **50.5** mm
